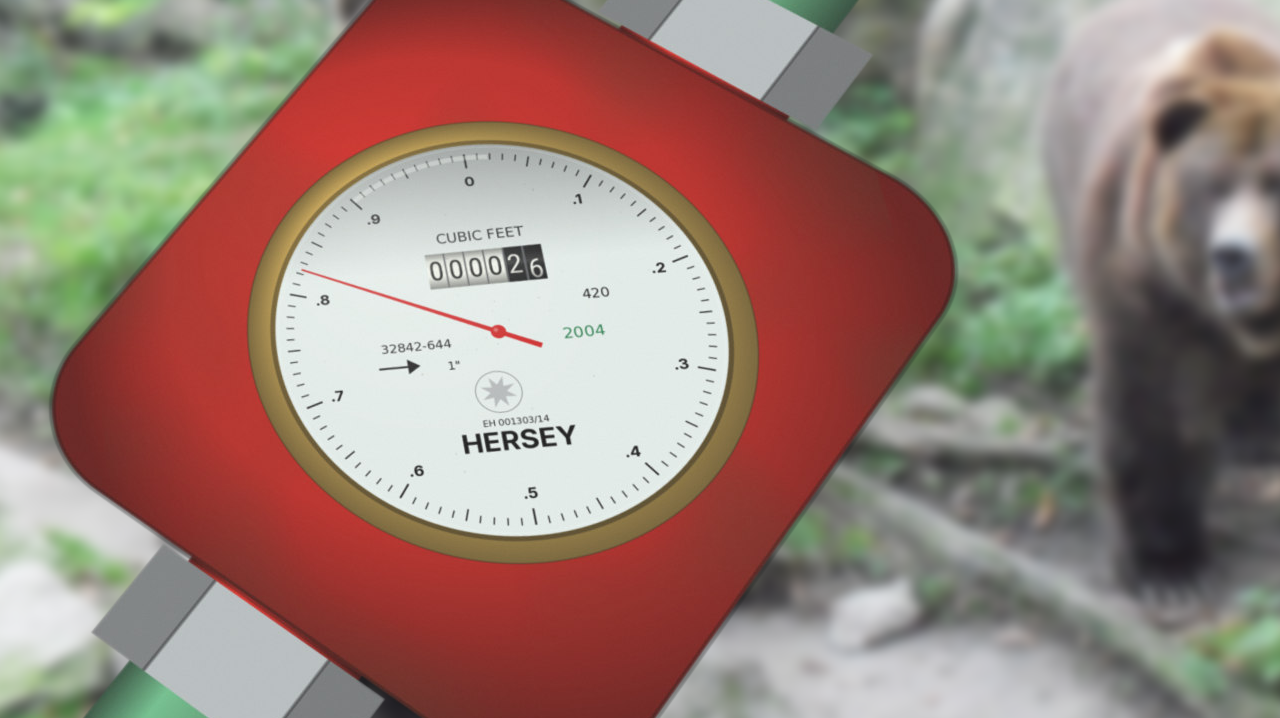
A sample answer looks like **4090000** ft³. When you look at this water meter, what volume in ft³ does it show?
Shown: **25.82** ft³
